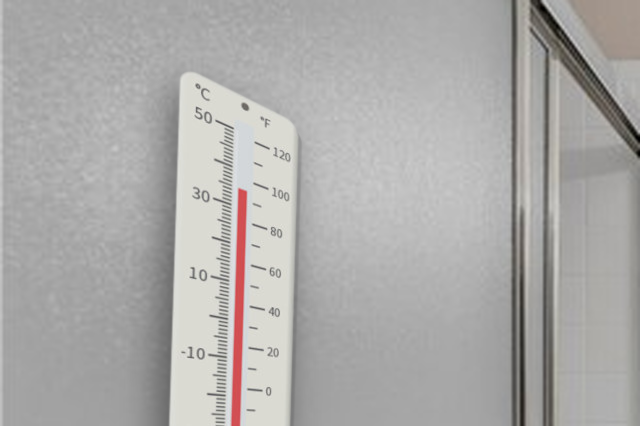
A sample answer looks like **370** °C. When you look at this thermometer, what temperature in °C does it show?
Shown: **35** °C
